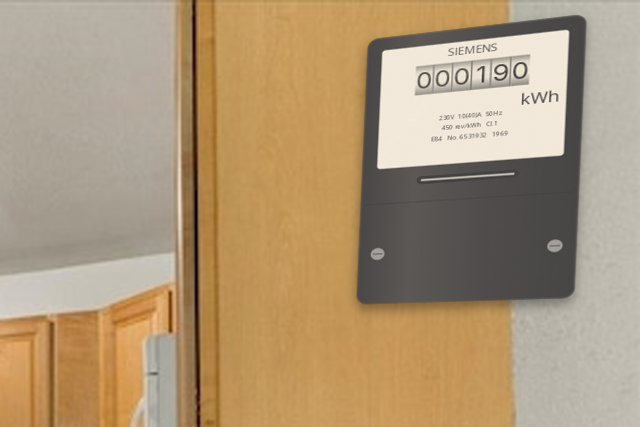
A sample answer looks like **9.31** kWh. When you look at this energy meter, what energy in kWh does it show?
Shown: **190** kWh
